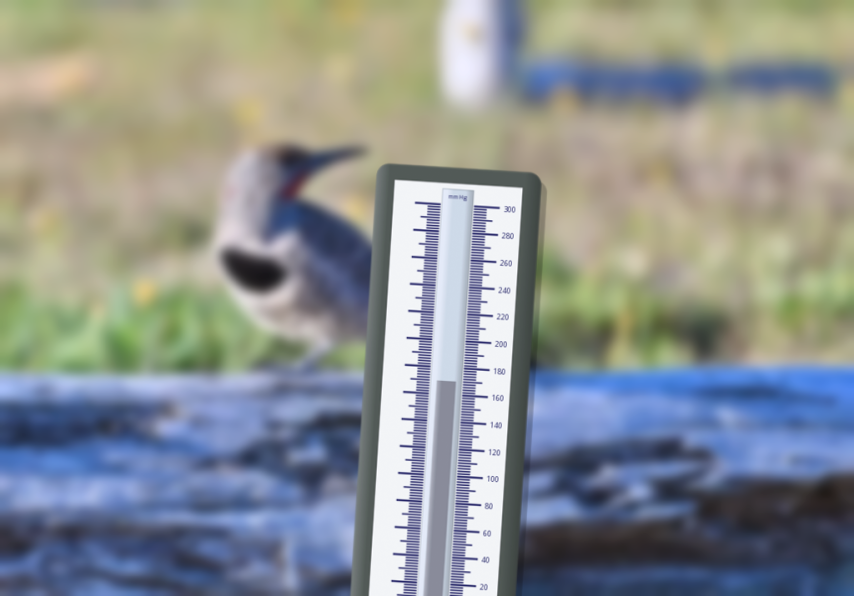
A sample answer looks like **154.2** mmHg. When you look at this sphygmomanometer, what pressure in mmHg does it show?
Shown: **170** mmHg
